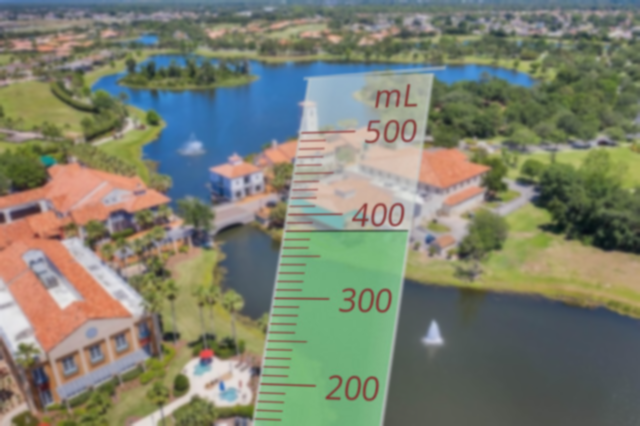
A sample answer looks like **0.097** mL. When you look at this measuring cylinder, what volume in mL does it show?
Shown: **380** mL
